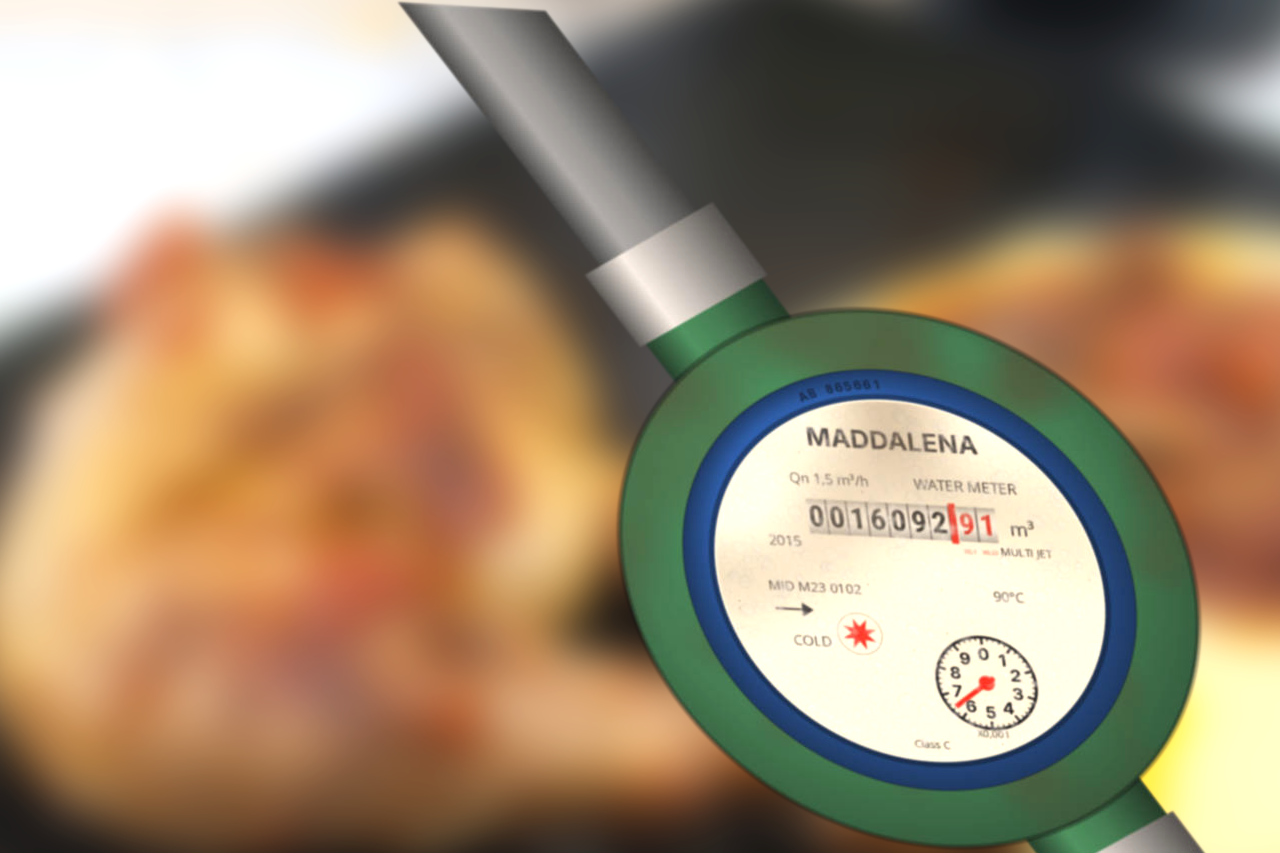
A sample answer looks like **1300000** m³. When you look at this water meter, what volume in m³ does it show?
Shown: **16092.916** m³
